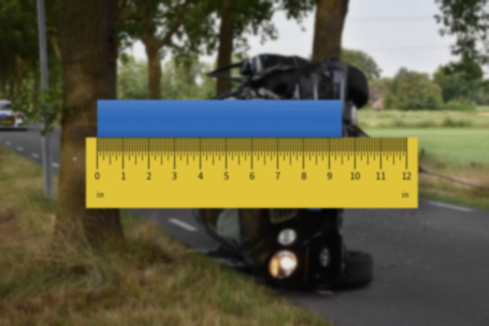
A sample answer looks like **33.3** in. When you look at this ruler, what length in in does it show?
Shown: **9.5** in
